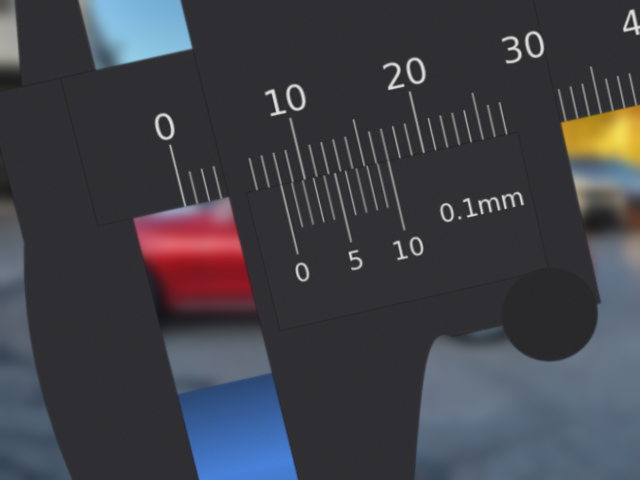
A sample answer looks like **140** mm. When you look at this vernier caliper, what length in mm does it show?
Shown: **8.0** mm
